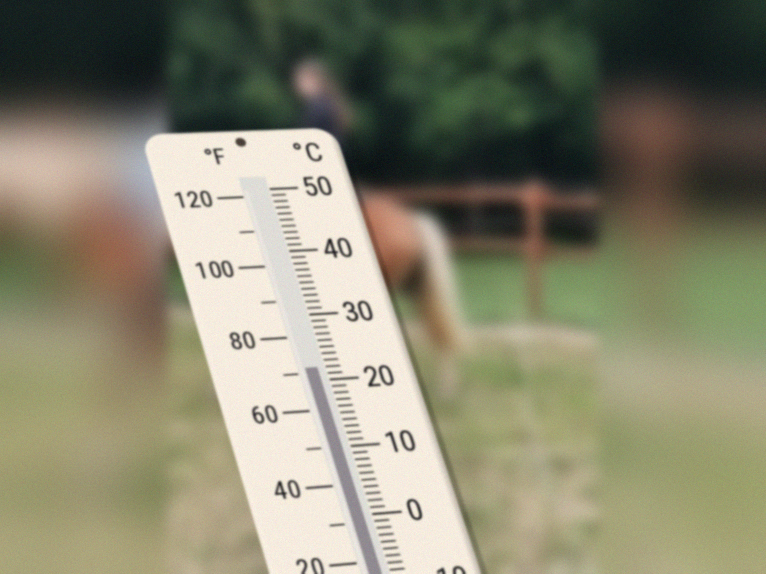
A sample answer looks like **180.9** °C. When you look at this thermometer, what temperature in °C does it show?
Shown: **22** °C
